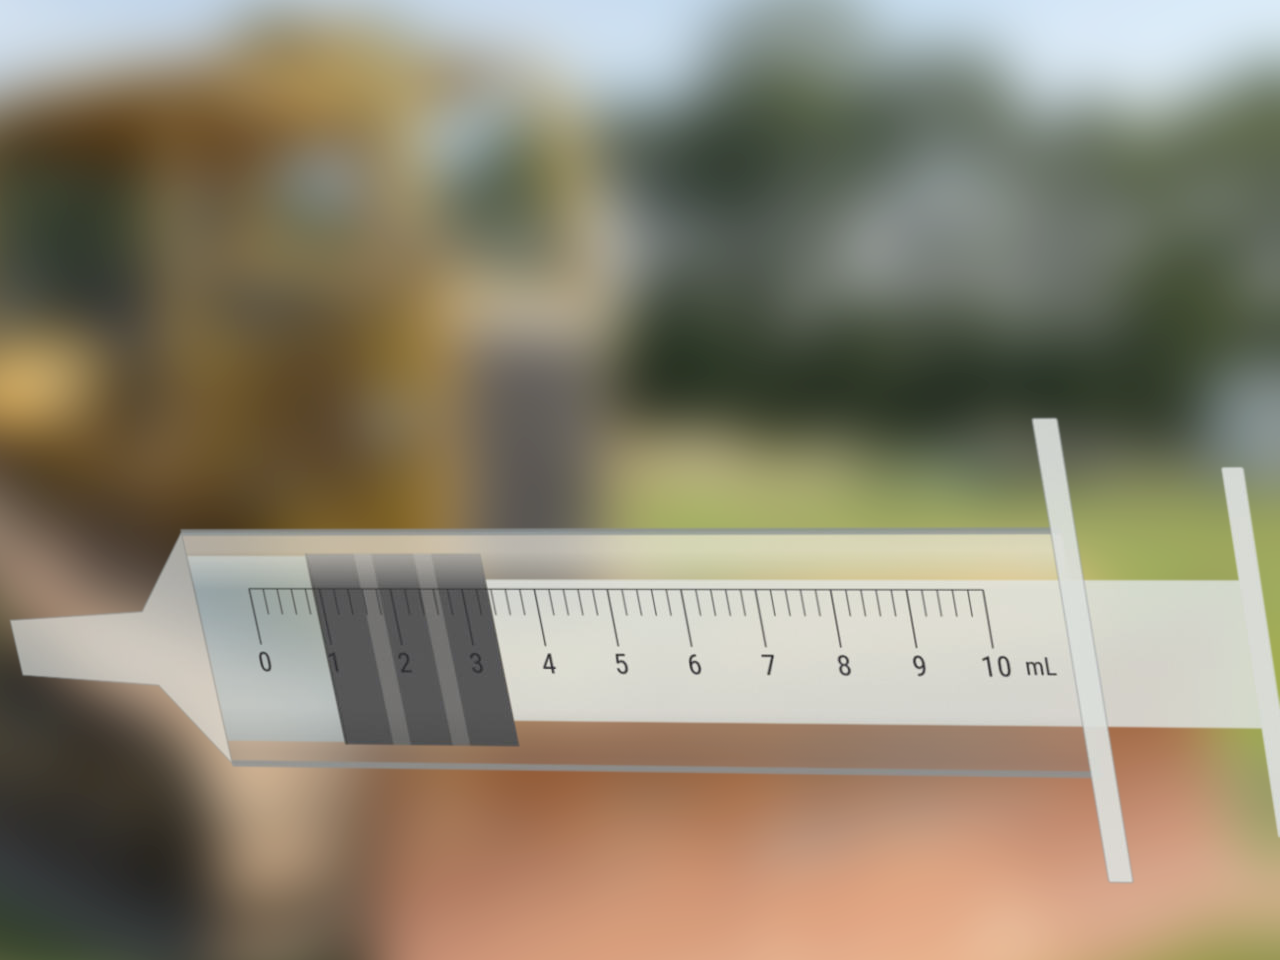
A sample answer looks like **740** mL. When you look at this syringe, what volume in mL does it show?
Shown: **0.9** mL
